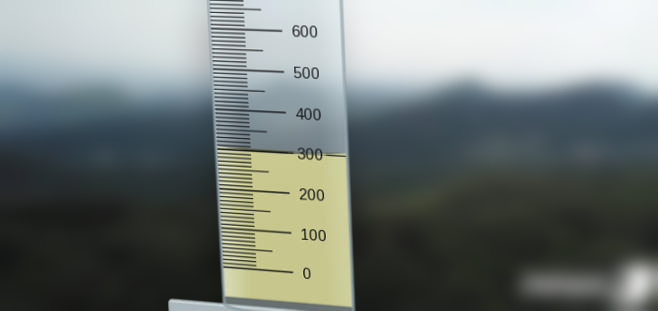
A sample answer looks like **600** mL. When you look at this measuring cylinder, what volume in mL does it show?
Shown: **300** mL
